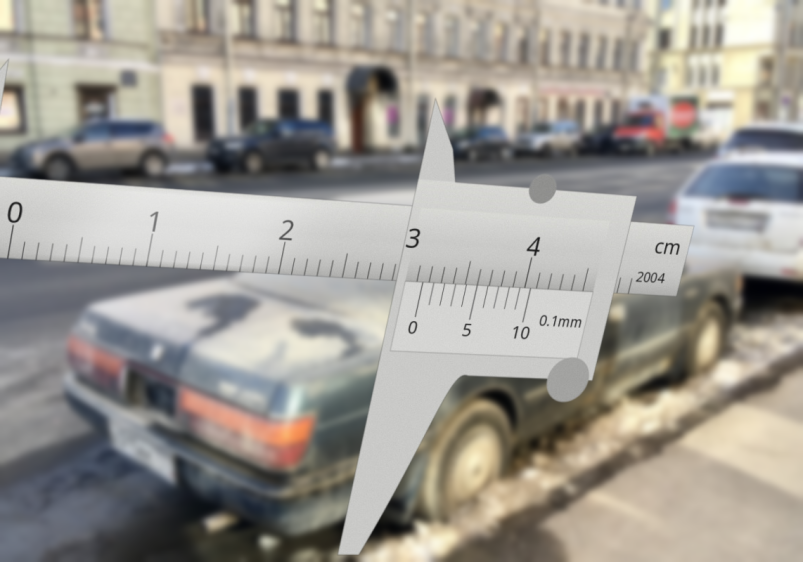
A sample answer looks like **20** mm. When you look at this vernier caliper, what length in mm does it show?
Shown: **31.5** mm
